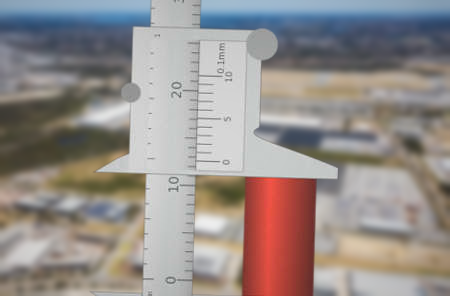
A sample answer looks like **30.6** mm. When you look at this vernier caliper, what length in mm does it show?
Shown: **12.6** mm
